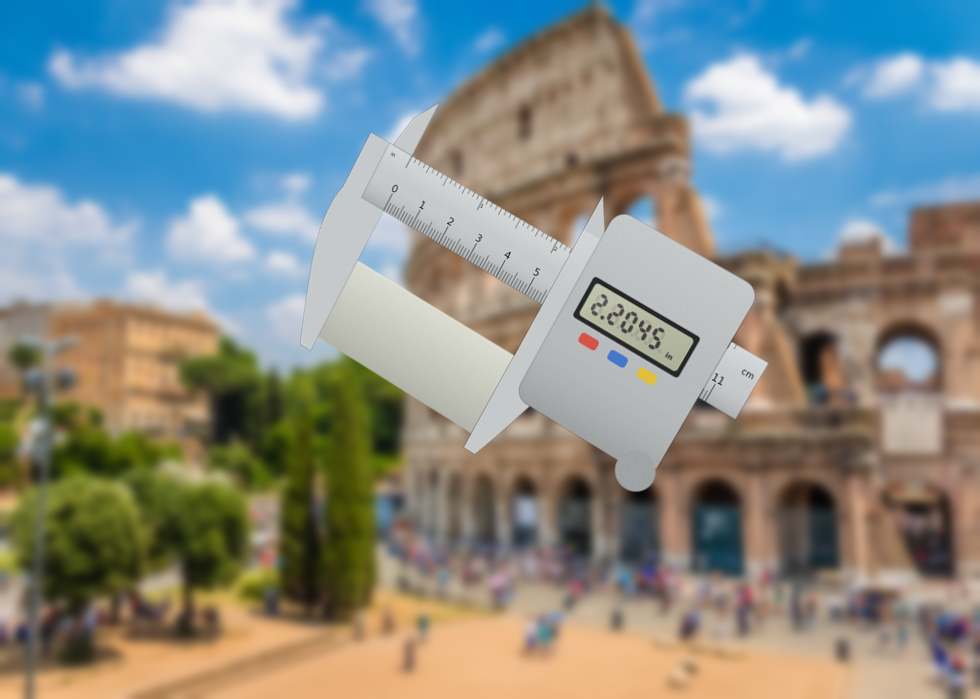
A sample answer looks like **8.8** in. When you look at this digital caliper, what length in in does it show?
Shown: **2.2045** in
